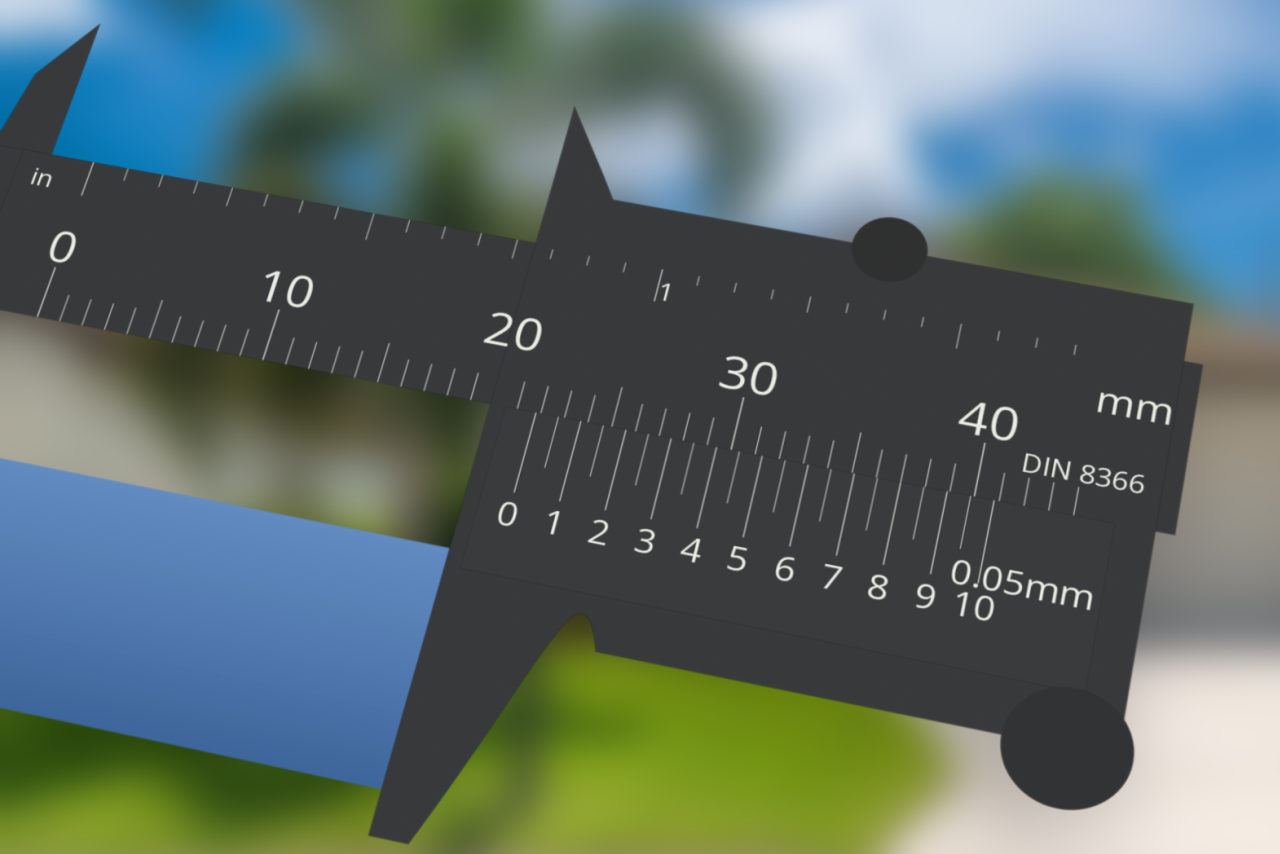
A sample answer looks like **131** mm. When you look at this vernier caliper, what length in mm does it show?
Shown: **21.8** mm
